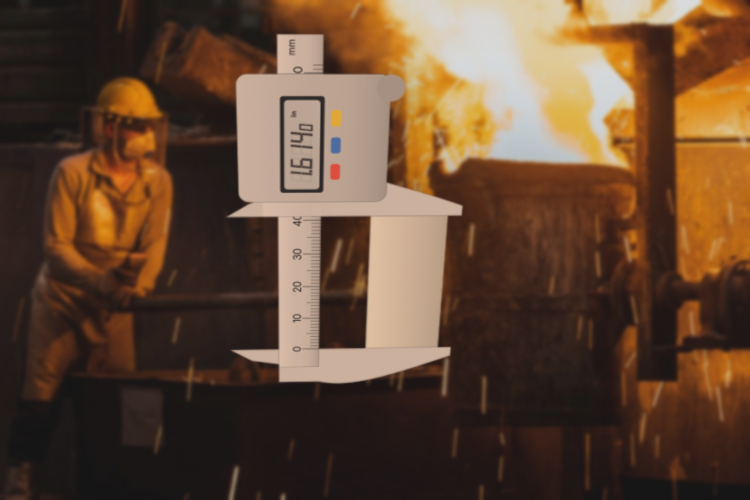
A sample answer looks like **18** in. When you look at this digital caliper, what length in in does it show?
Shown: **1.6140** in
